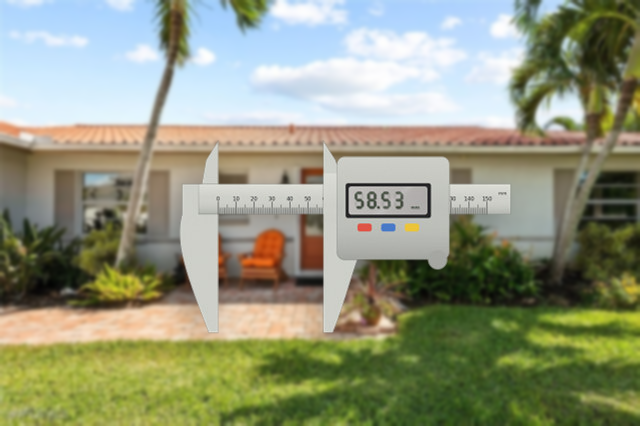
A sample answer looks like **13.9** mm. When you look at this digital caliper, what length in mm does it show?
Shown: **58.53** mm
